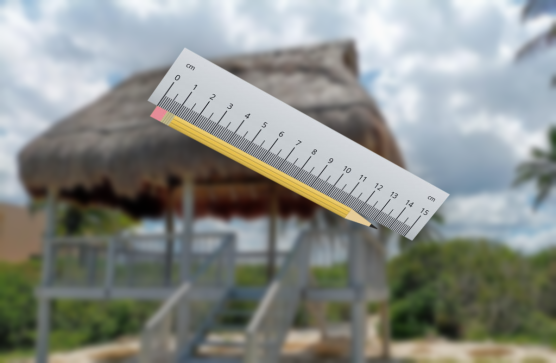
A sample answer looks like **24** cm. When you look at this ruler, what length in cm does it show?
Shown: **13.5** cm
